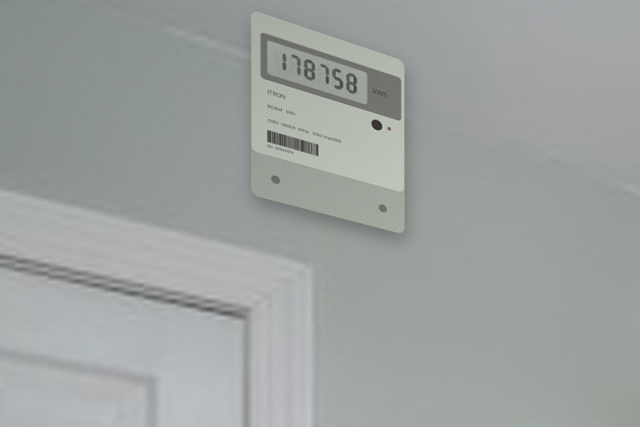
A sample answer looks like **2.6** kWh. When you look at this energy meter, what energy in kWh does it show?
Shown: **178758** kWh
